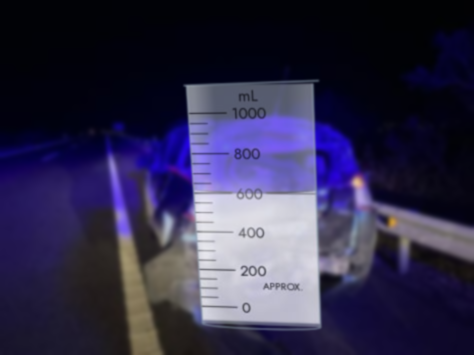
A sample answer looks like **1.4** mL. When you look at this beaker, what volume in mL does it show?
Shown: **600** mL
